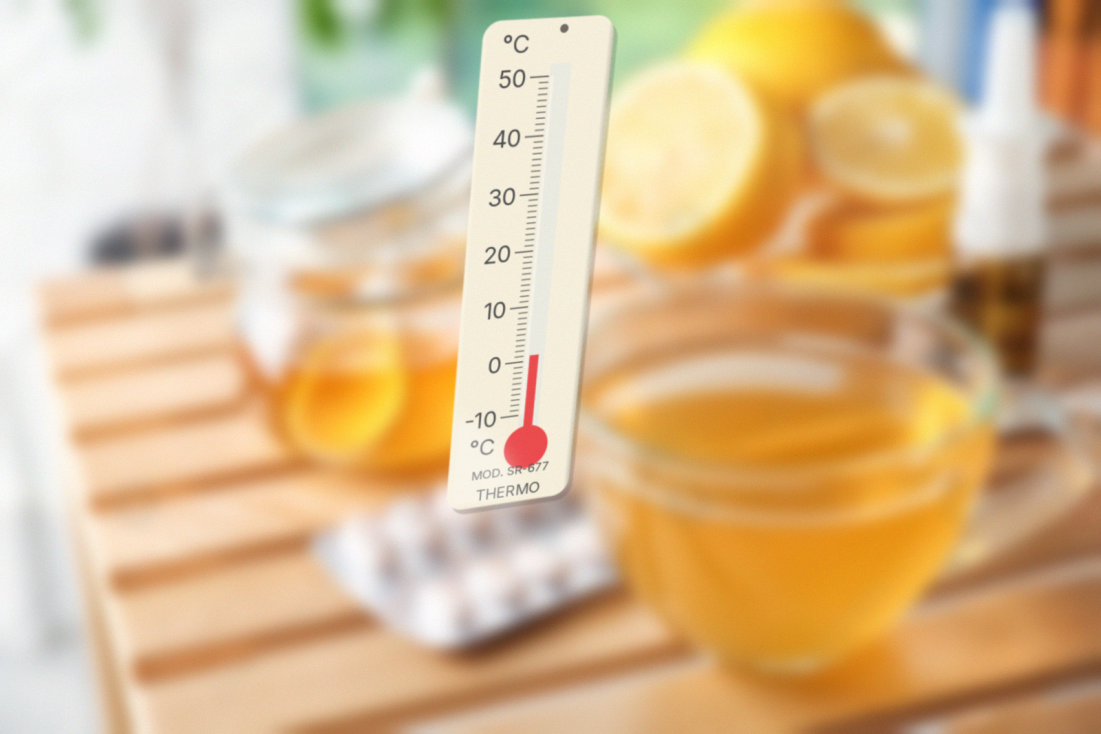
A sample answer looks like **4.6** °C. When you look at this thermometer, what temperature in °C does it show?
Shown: **1** °C
